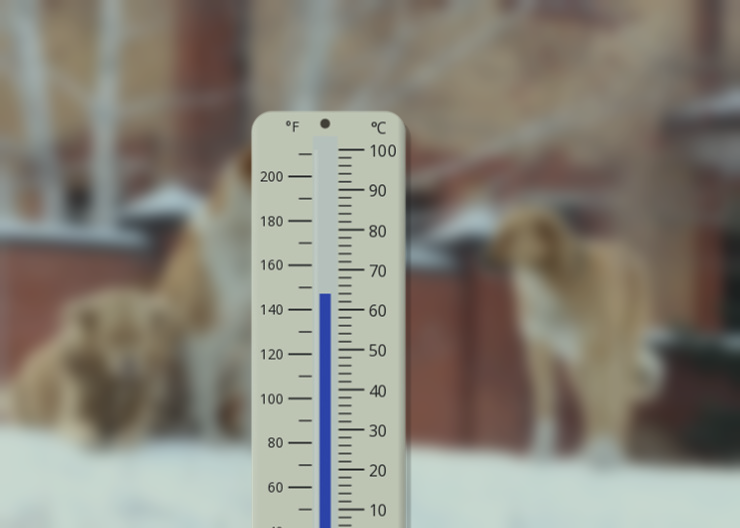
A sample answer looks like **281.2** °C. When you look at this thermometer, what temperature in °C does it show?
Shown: **64** °C
